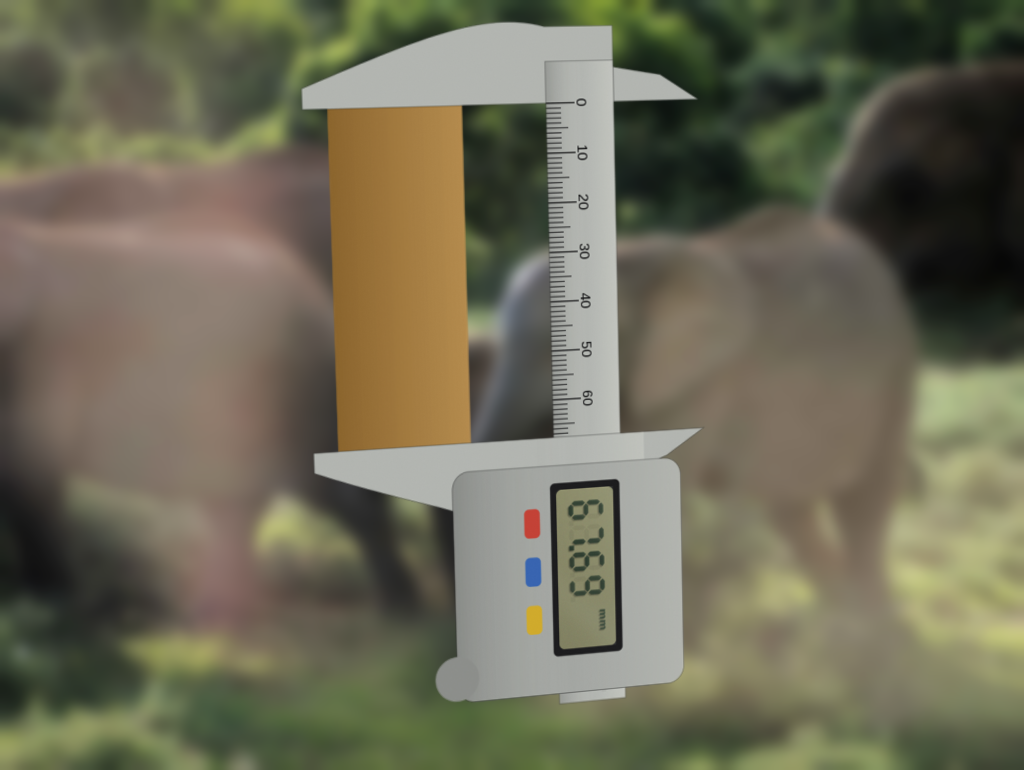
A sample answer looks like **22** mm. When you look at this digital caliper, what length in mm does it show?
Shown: **67.69** mm
